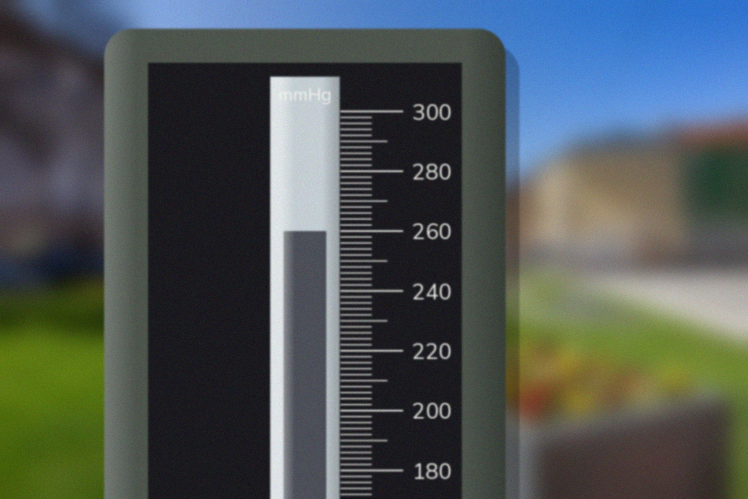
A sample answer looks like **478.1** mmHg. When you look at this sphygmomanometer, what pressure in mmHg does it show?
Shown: **260** mmHg
